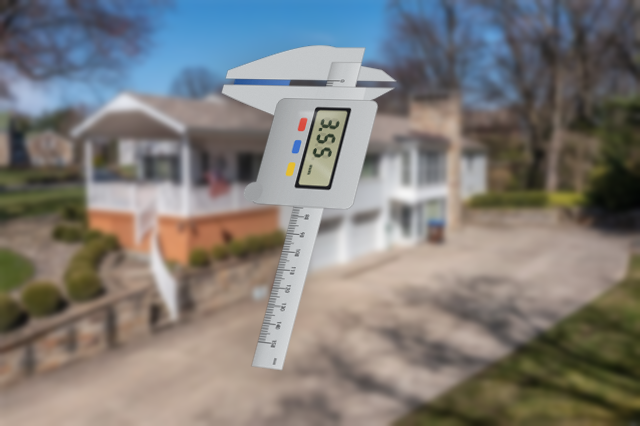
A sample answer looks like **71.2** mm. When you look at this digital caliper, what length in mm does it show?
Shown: **3.55** mm
